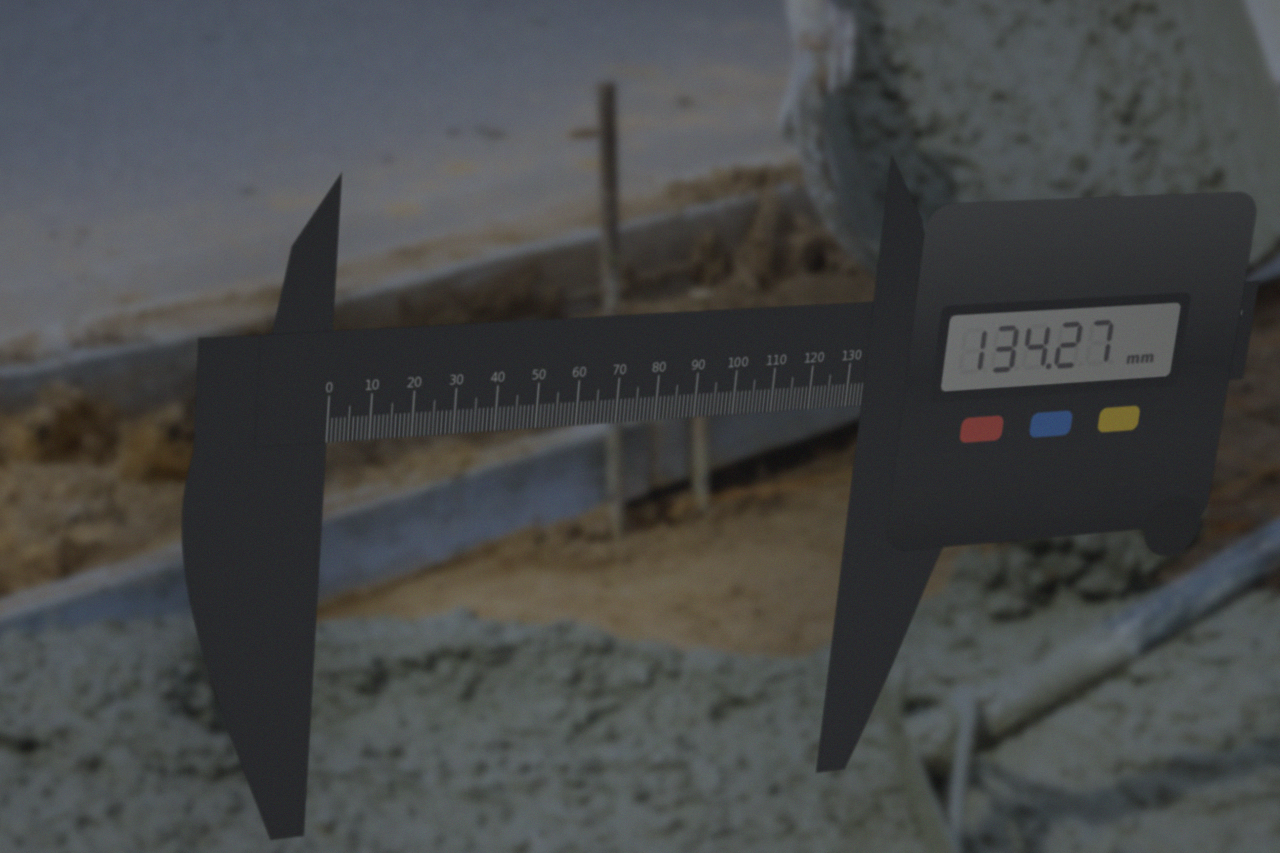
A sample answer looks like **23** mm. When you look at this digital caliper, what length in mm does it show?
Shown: **134.27** mm
